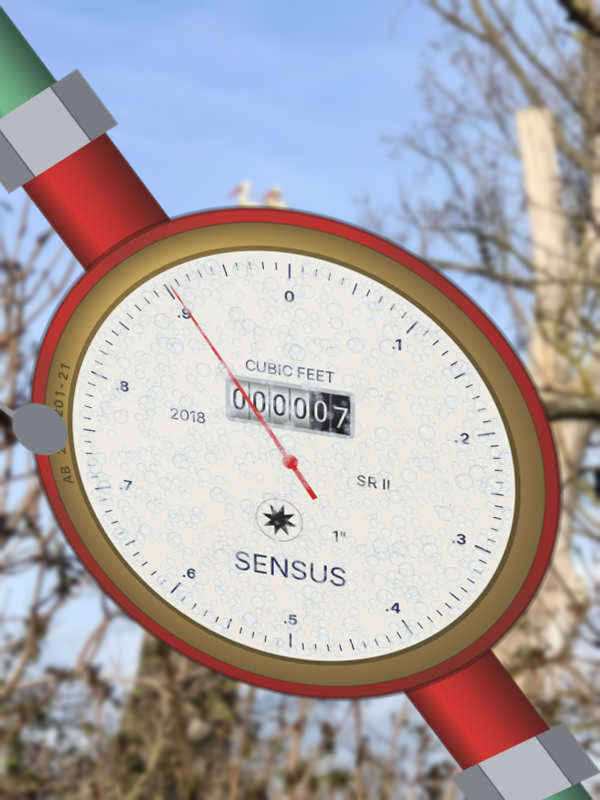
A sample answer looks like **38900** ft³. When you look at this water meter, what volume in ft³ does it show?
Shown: **6.90** ft³
